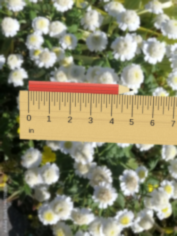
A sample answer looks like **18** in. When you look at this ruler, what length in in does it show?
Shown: **5** in
